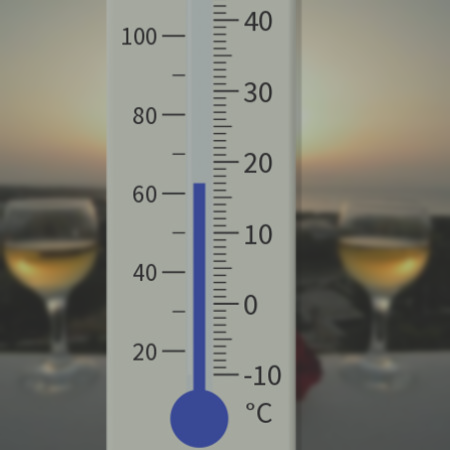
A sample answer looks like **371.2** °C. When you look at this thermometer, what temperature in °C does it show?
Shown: **17** °C
